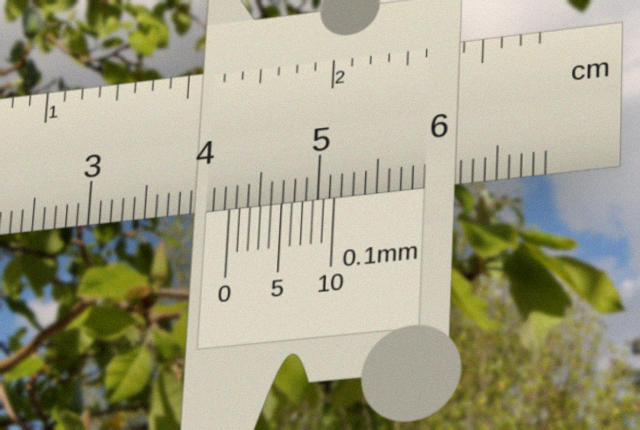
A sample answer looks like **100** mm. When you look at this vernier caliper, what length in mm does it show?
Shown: **42.4** mm
